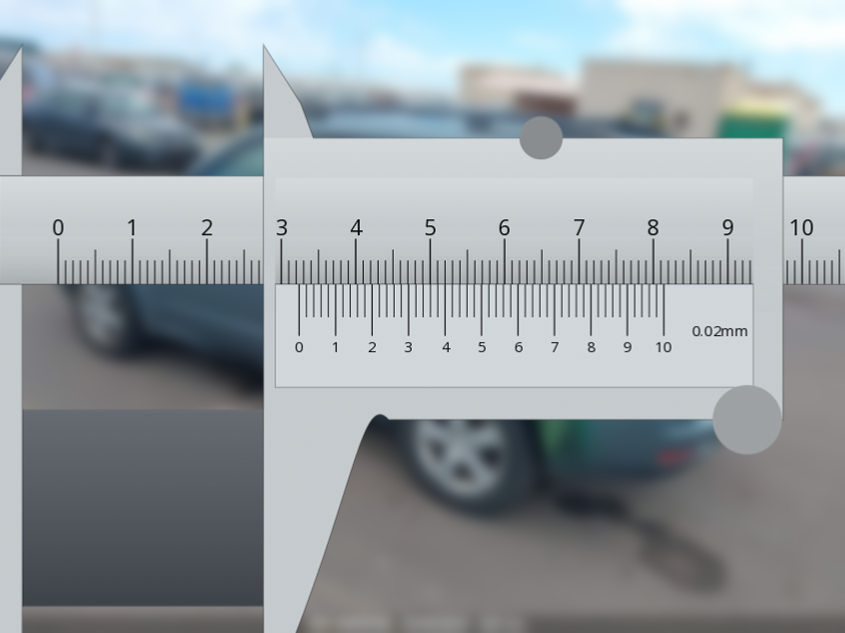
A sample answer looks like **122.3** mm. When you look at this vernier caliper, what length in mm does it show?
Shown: **32.4** mm
